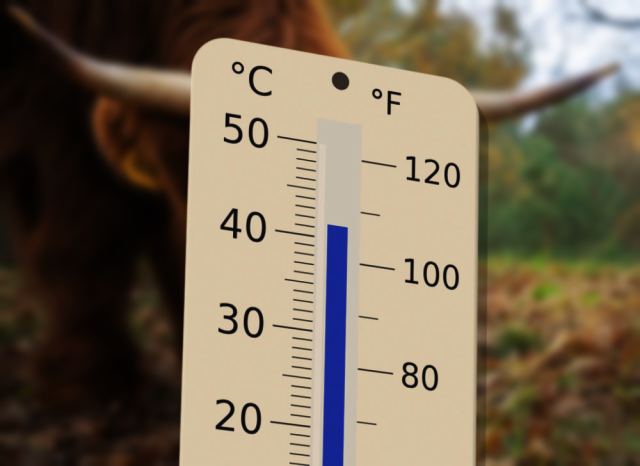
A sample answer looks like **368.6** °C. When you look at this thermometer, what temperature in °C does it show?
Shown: **41.5** °C
